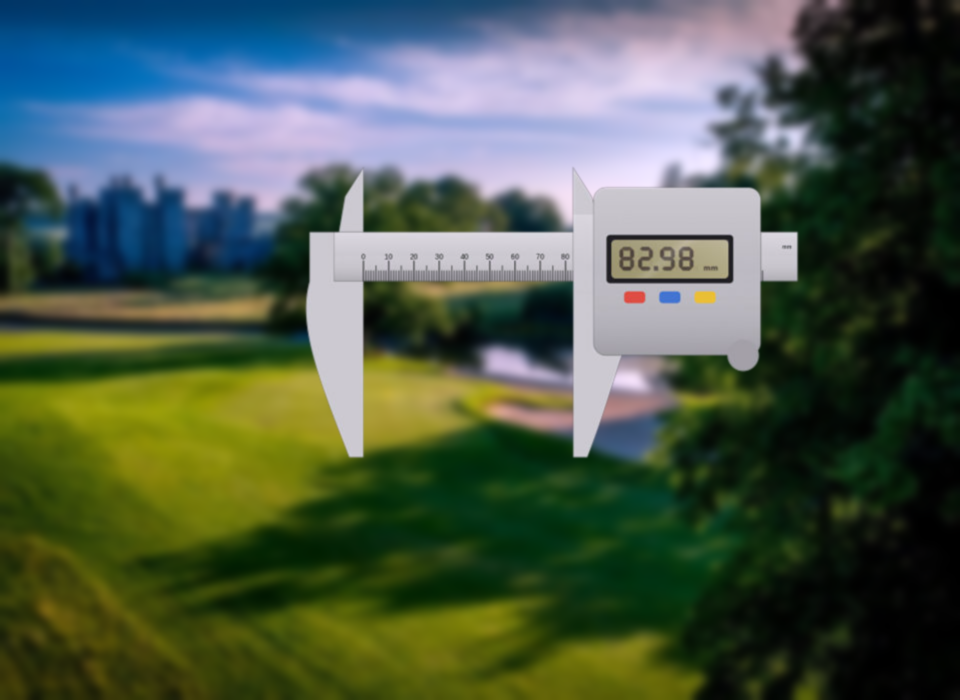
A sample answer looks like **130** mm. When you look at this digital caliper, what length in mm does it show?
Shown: **82.98** mm
